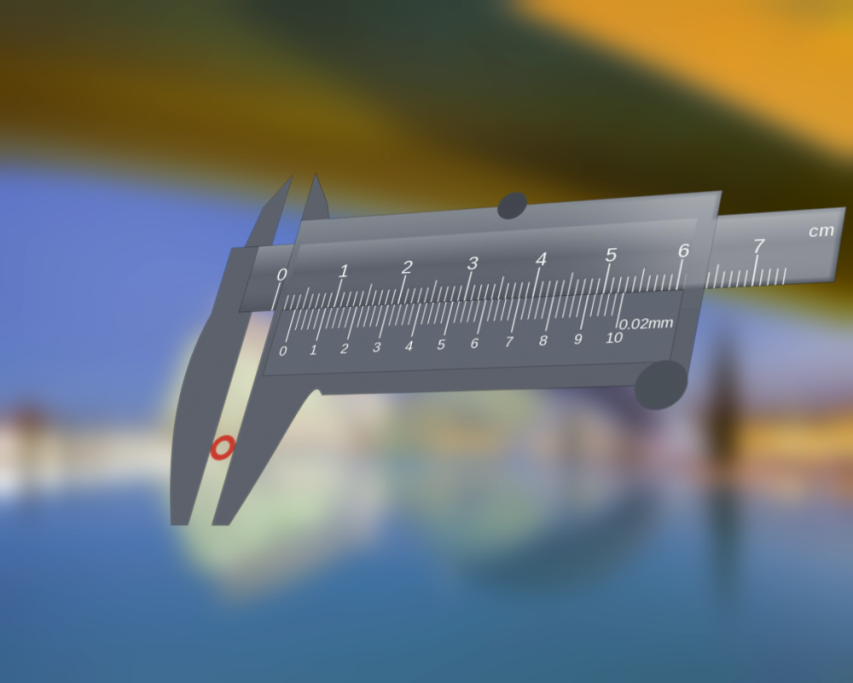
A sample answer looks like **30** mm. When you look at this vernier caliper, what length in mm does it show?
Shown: **3.8** mm
